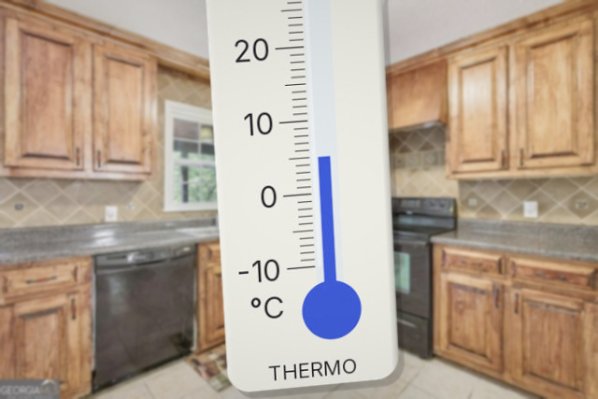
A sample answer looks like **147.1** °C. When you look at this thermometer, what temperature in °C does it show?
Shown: **5** °C
